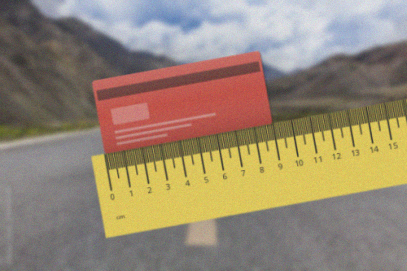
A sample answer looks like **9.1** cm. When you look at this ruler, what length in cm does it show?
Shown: **9** cm
